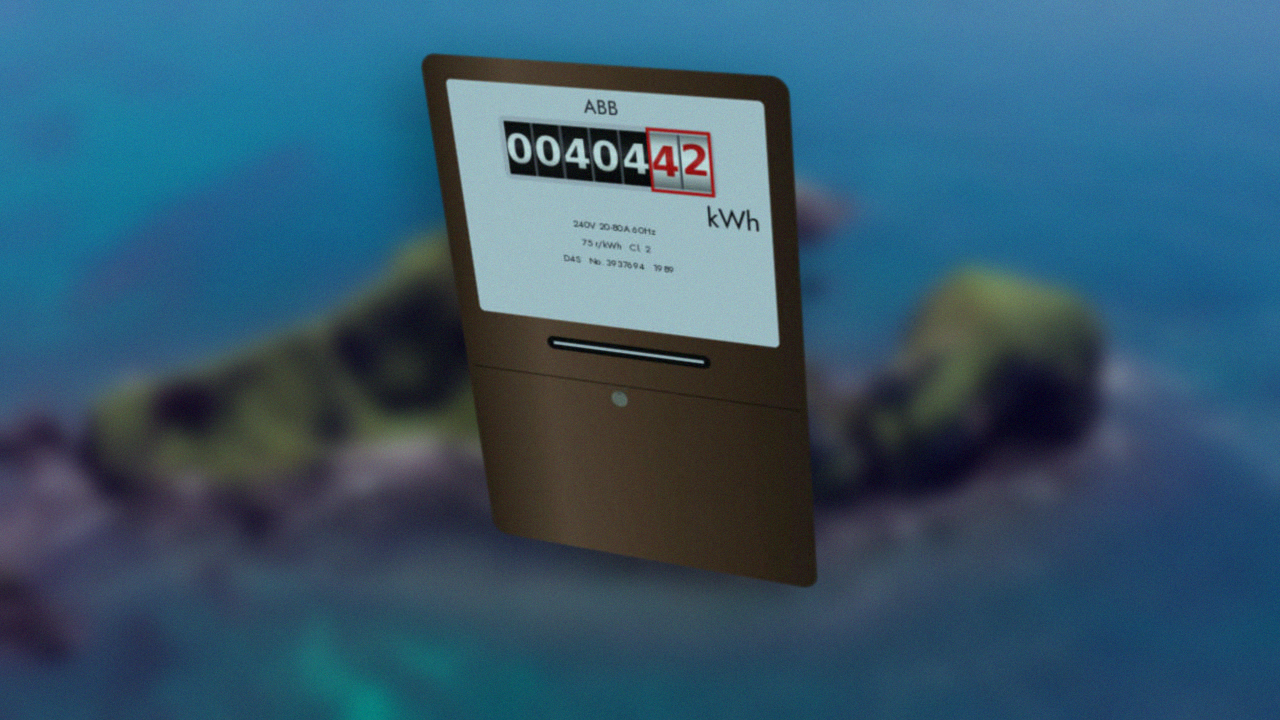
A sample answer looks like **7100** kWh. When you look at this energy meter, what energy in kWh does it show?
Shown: **404.42** kWh
